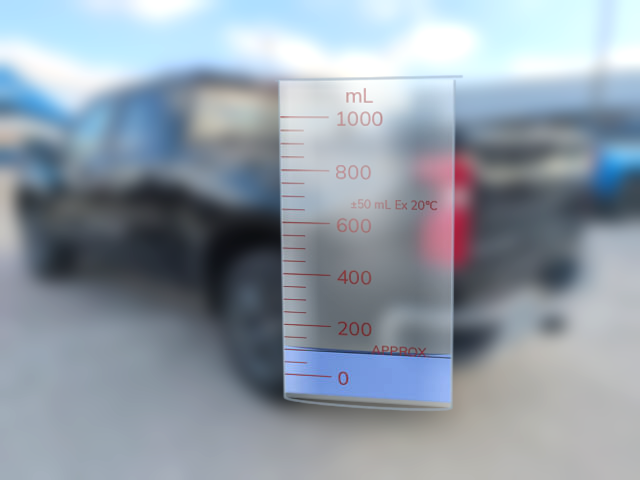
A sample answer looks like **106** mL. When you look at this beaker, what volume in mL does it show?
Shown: **100** mL
